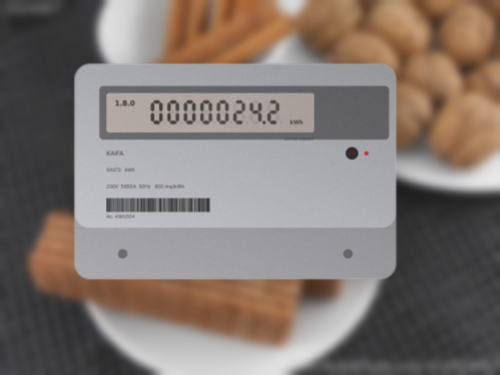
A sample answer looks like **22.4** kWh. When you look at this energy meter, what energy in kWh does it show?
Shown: **24.2** kWh
